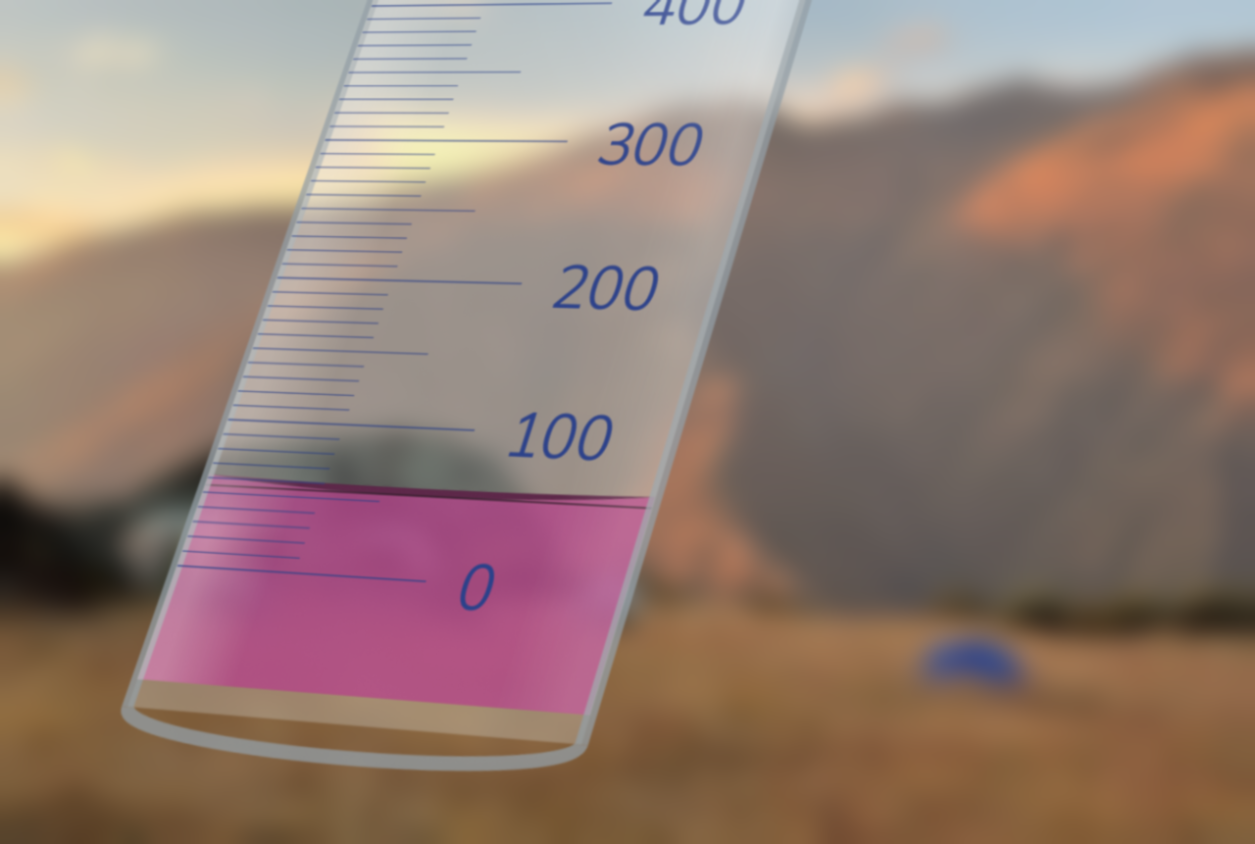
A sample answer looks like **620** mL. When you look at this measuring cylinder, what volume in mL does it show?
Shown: **55** mL
